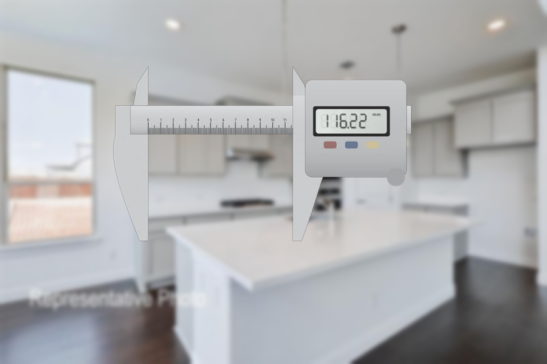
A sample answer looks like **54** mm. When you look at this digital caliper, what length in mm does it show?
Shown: **116.22** mm
